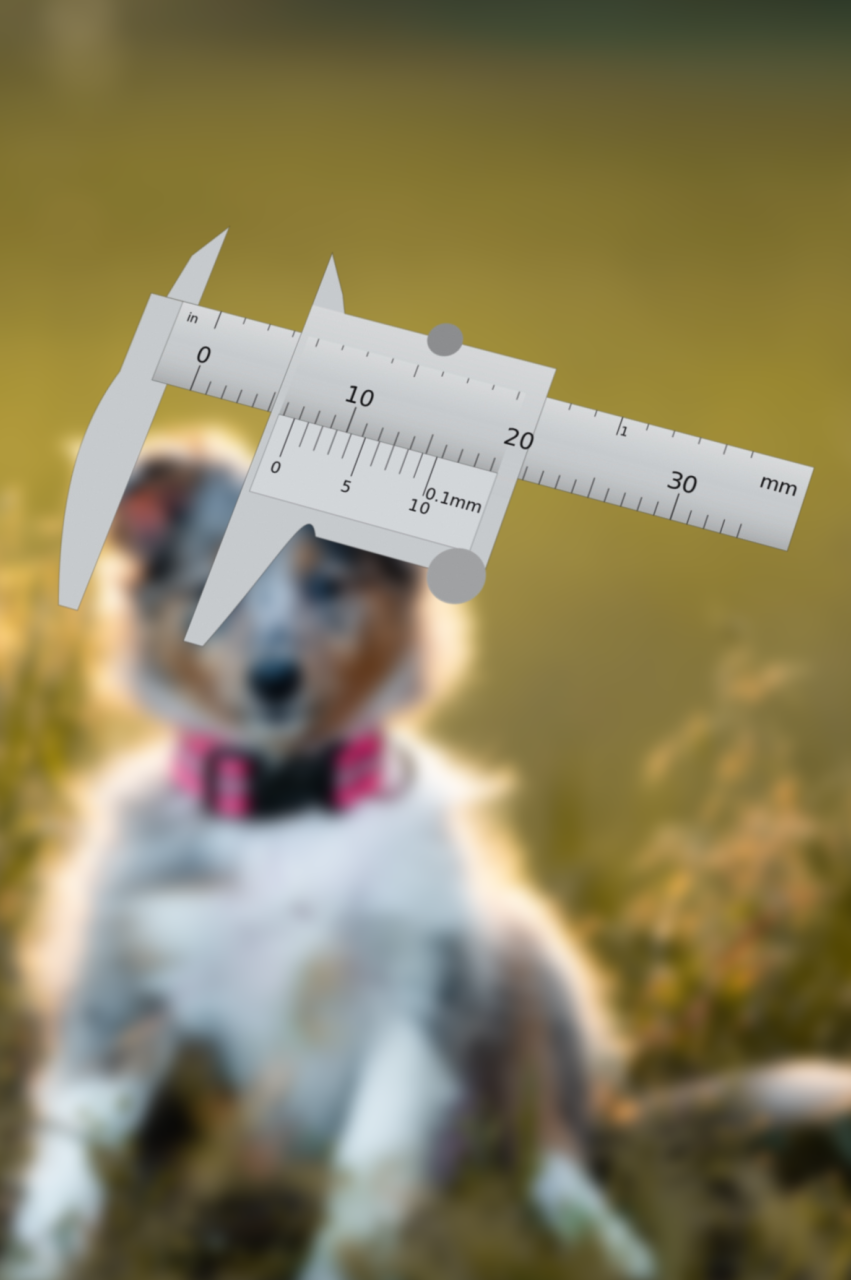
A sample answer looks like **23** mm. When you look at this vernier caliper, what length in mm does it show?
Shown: **6.7** mm
